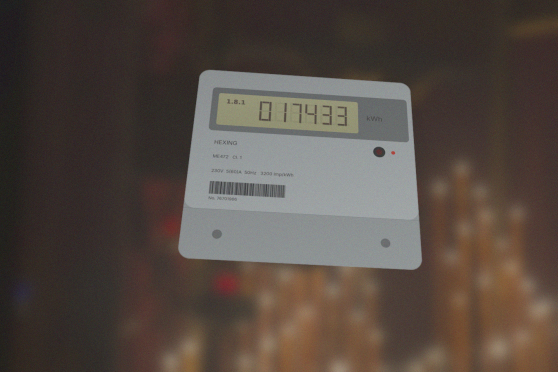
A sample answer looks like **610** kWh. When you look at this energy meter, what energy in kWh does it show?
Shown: **17433** kWh
